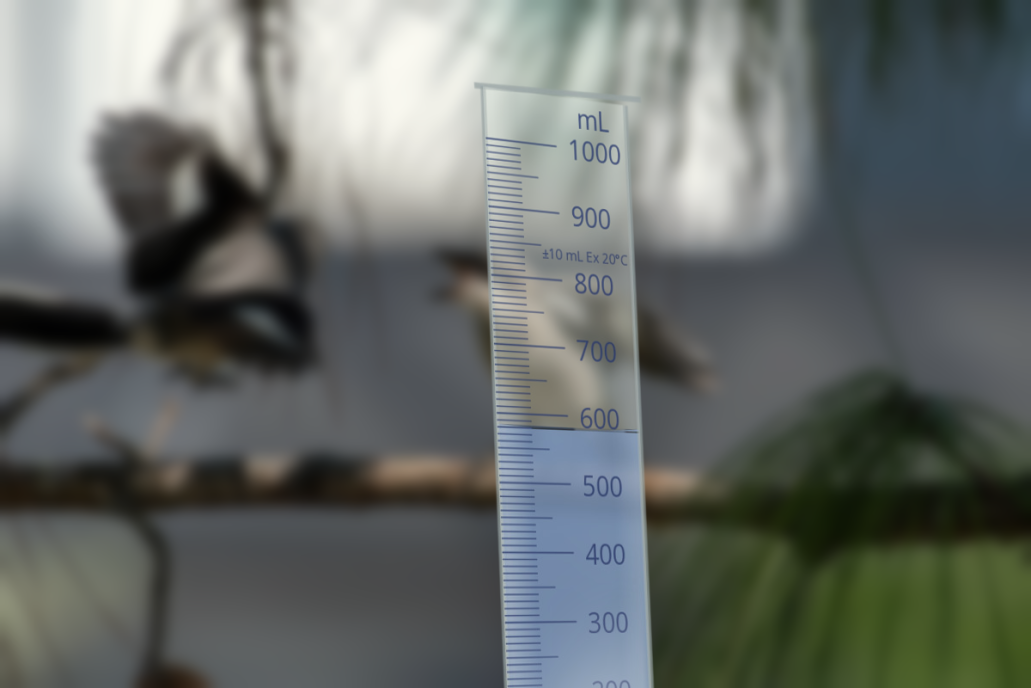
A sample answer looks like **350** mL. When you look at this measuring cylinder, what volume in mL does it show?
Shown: **580** mL
